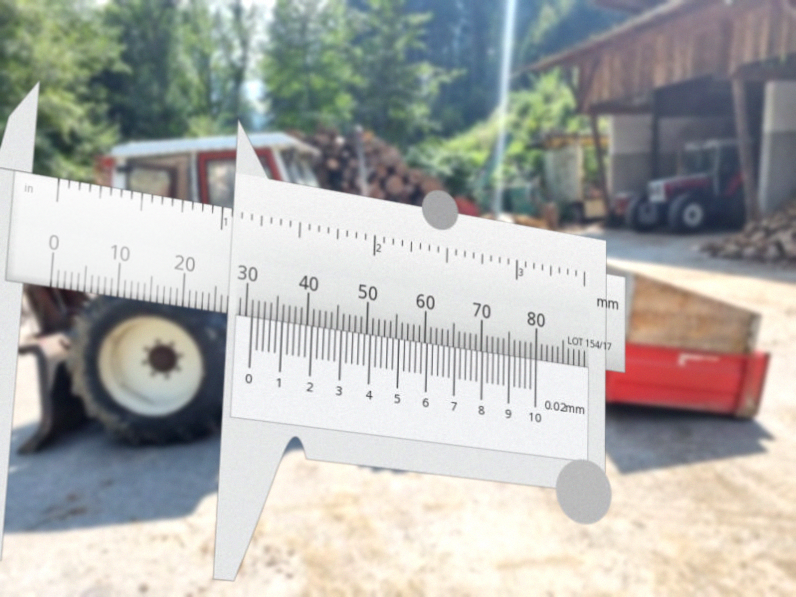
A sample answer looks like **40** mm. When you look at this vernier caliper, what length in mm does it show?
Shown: **31.0** mm
